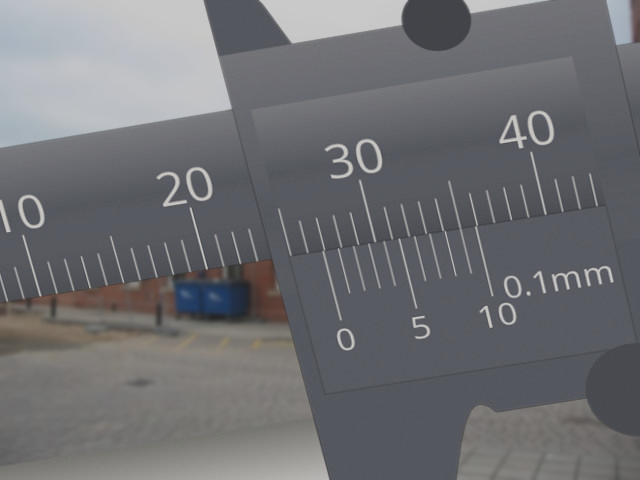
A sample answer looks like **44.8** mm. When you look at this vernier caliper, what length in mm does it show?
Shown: **26.9** mm
